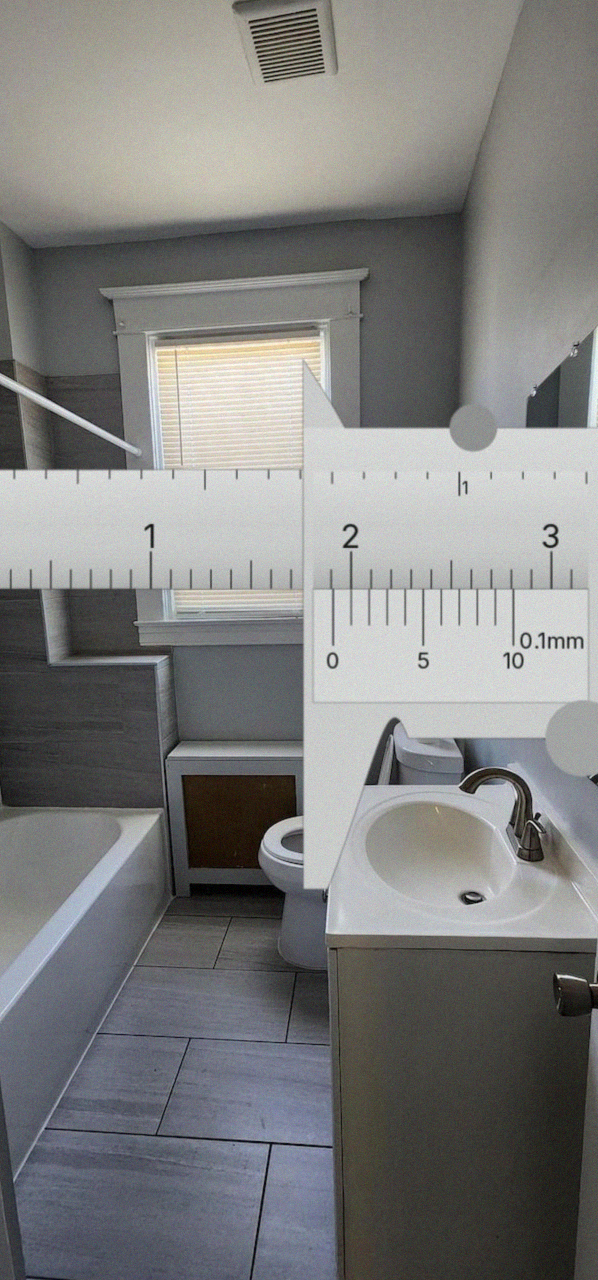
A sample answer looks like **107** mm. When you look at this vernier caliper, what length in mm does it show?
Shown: **19.1** mm
